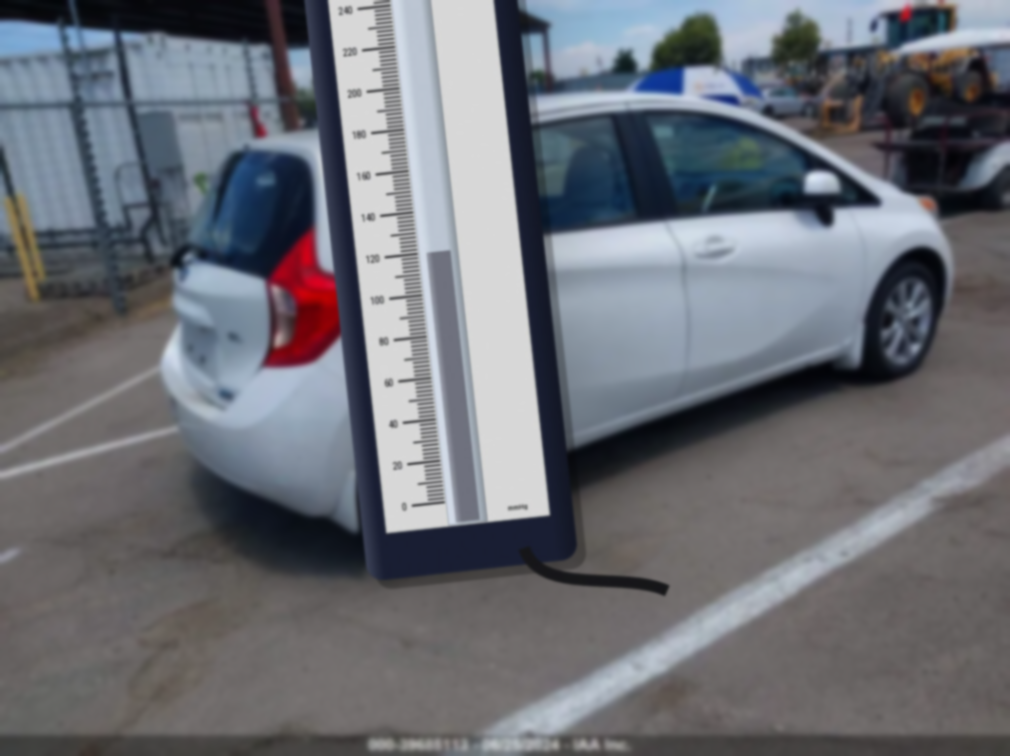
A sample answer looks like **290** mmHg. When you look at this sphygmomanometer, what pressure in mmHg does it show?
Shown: **120** mmHg
